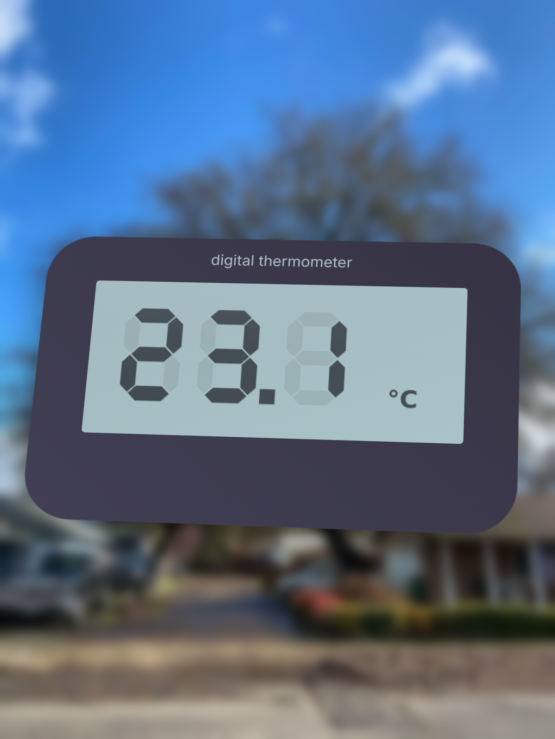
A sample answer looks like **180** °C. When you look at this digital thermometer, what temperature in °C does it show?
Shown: **23.1** °C
